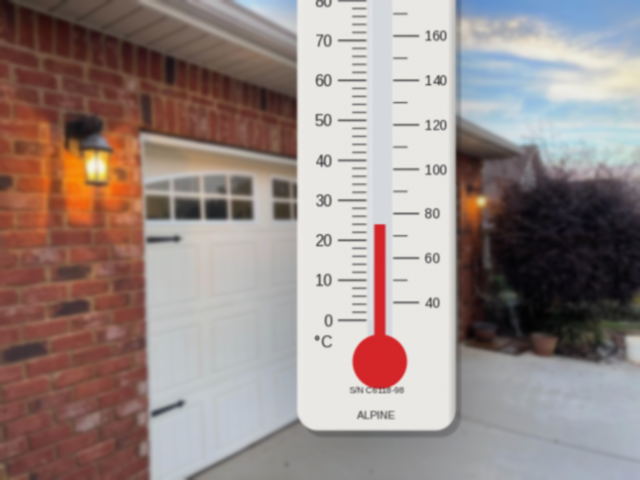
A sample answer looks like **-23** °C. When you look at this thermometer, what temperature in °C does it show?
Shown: **24** °C
